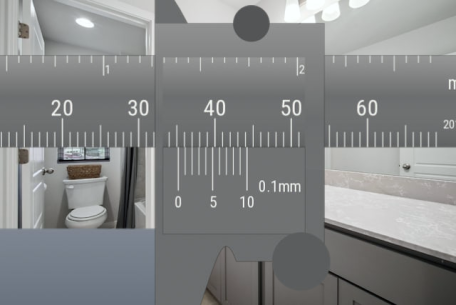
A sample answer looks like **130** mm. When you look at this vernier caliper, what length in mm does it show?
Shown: **35.2** mm
